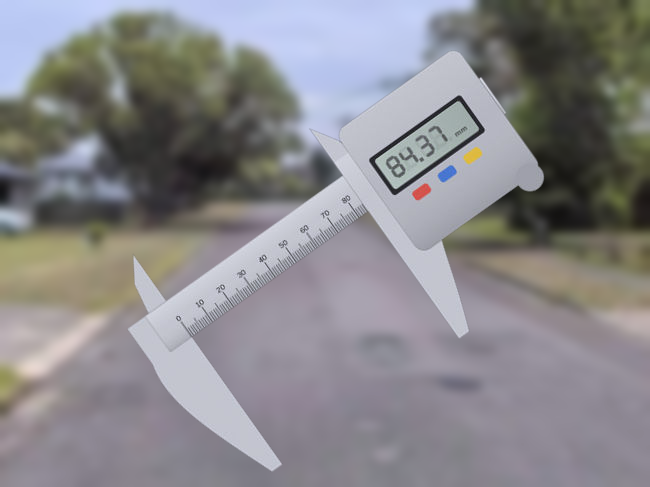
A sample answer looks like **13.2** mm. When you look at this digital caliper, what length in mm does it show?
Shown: **84.37** mm
